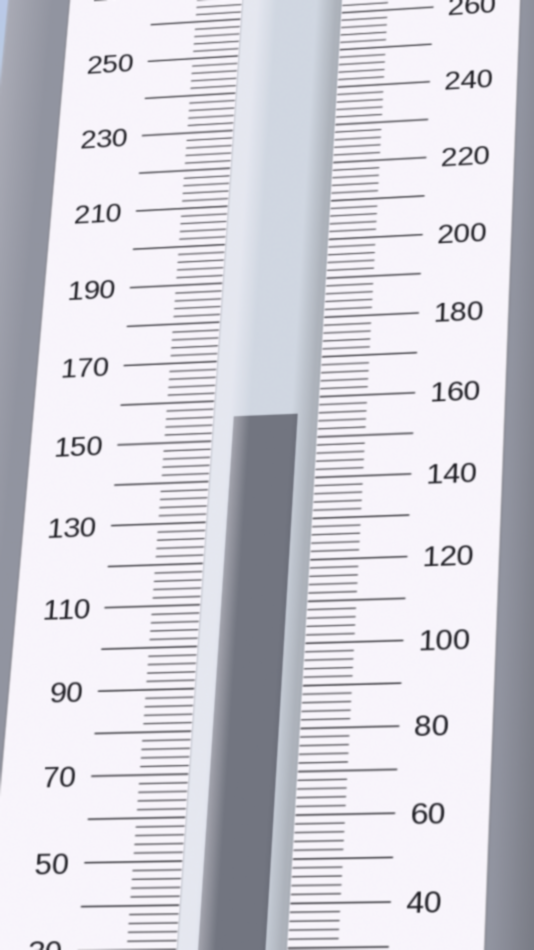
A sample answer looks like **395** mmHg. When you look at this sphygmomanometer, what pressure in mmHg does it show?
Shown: **156** mmHg
